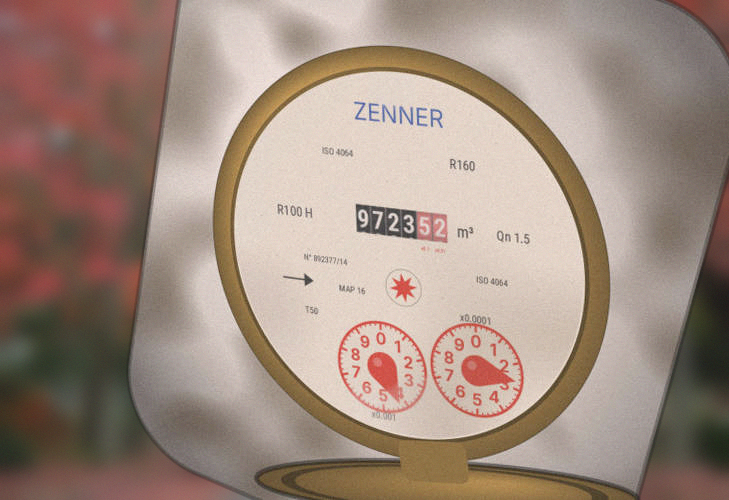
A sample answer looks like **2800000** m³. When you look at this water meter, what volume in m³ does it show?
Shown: **9723.5242** m³
